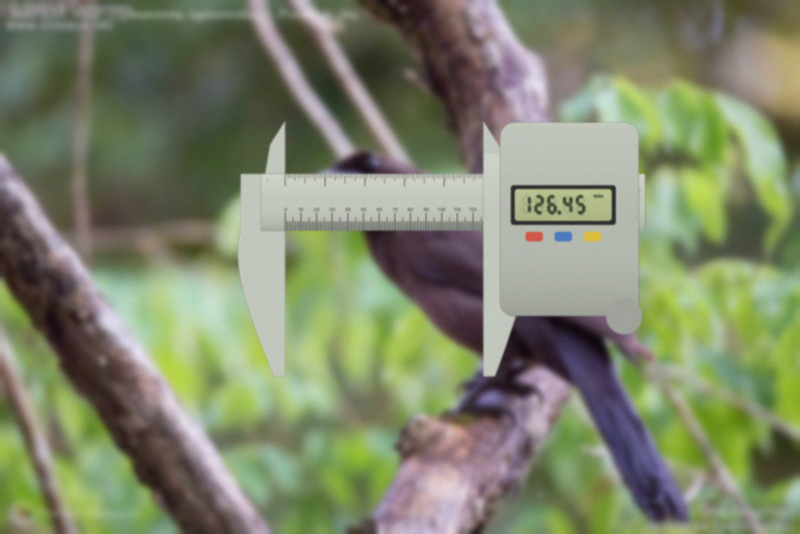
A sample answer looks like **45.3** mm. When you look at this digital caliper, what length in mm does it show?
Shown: **126.45** mm
